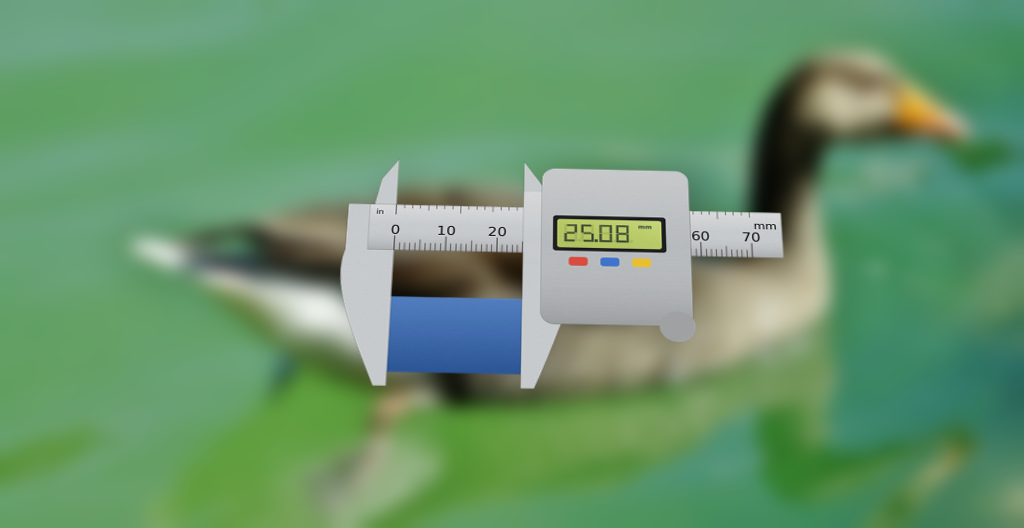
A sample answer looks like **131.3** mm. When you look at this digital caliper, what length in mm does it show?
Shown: **25.08** mm
